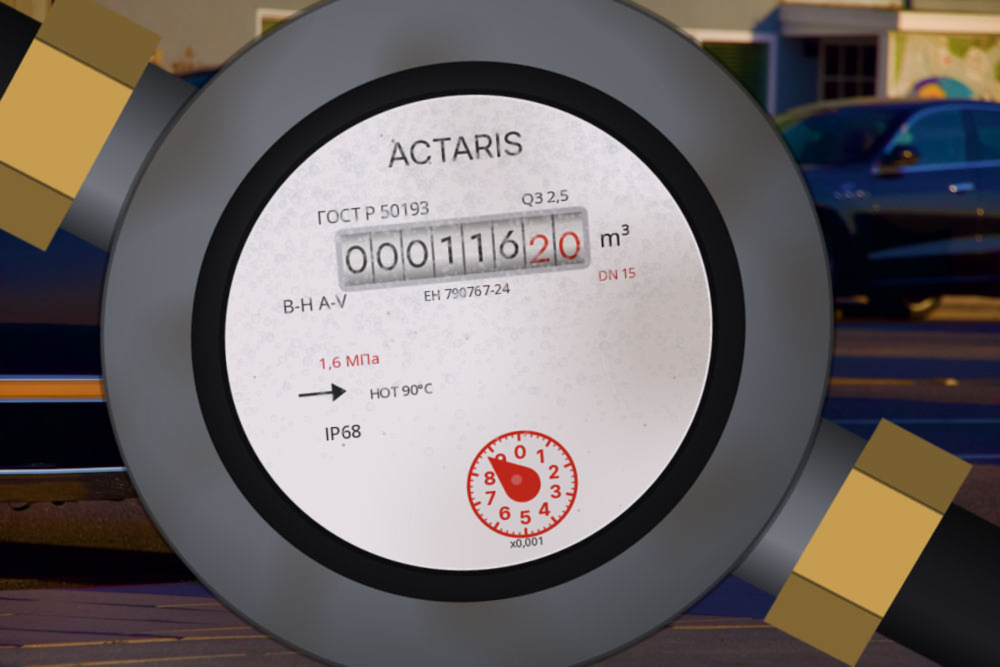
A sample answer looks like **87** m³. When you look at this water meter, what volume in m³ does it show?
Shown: **116.198** m³
